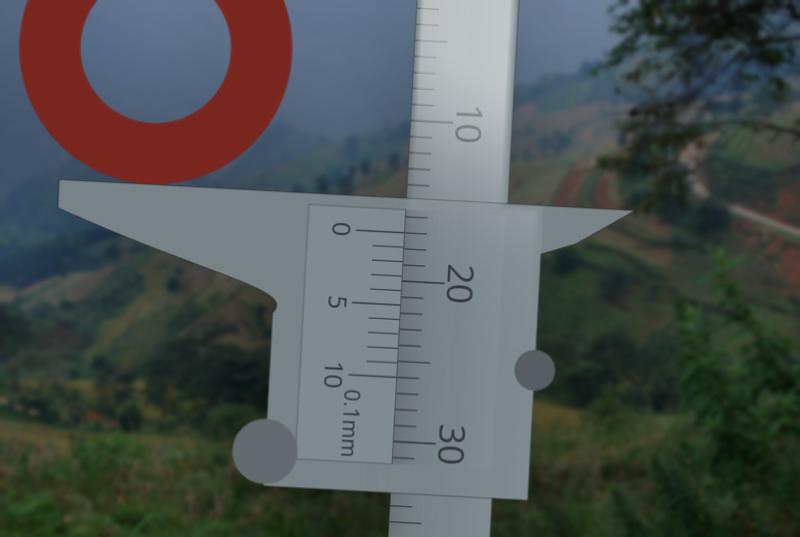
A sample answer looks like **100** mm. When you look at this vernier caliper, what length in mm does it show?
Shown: **17.0** mm
